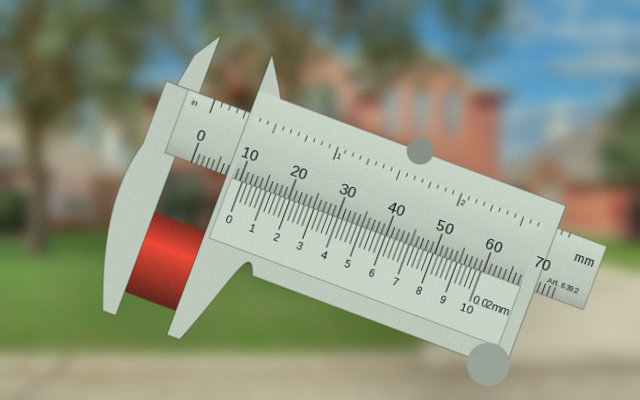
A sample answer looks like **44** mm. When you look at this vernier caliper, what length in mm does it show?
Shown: **10.5** mm
